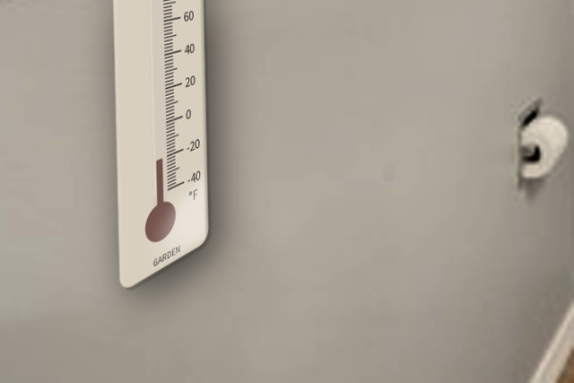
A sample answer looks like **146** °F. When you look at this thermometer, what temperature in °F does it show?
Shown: **-20** °F
